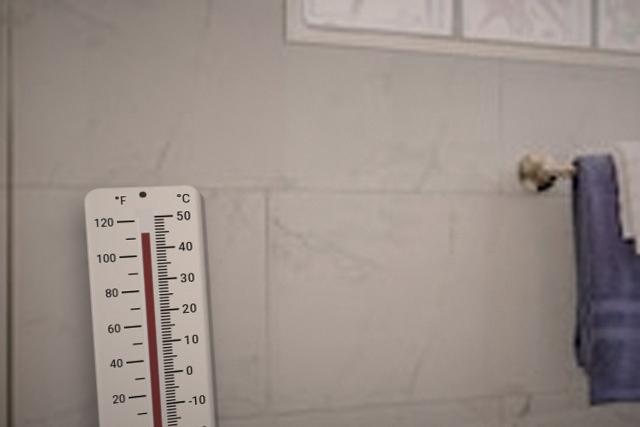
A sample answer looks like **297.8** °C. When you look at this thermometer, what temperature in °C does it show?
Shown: **45** °C
